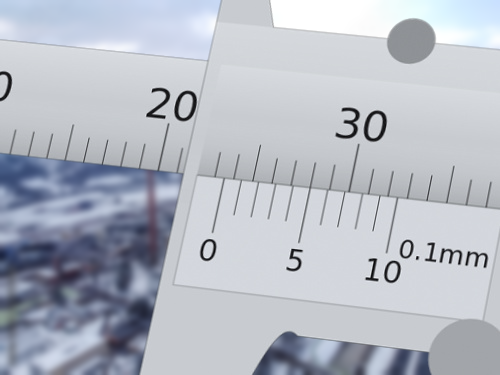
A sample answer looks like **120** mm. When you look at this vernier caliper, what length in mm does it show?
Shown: **23.5** mm
